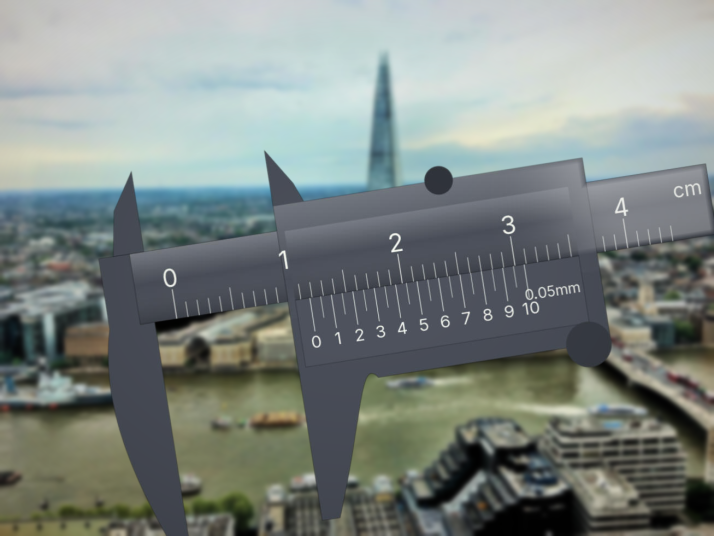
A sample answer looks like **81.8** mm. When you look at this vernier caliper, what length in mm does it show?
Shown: **11.8** mm
